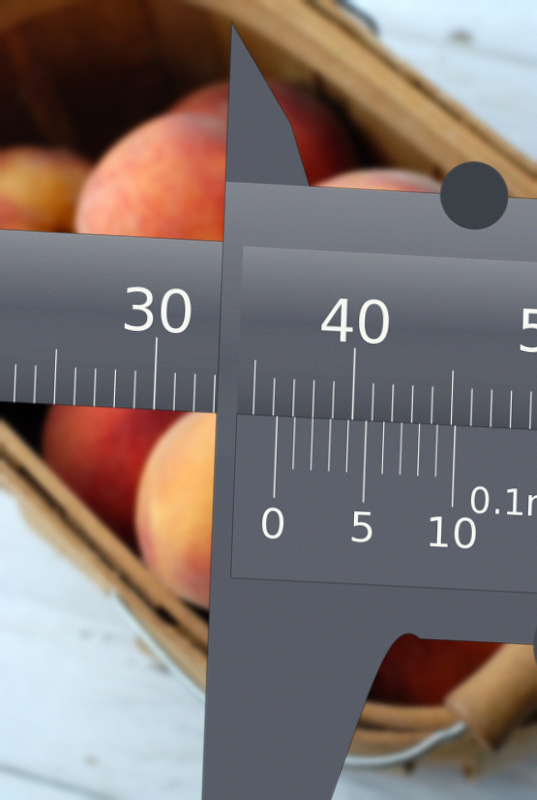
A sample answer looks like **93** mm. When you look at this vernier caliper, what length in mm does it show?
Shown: **36.2** mm
